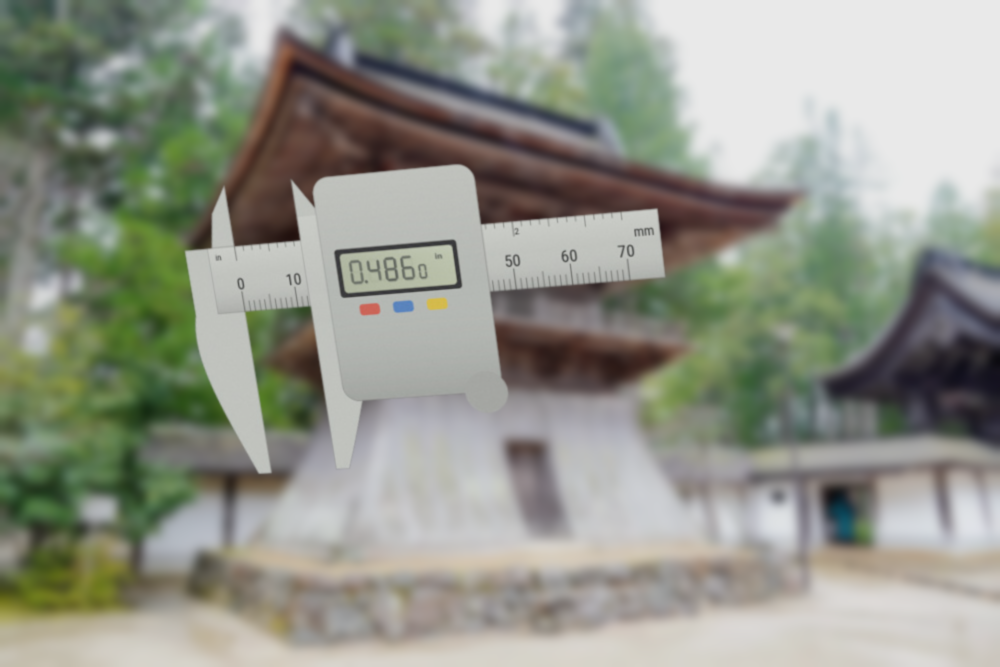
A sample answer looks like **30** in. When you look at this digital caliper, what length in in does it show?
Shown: **0.4860** in
